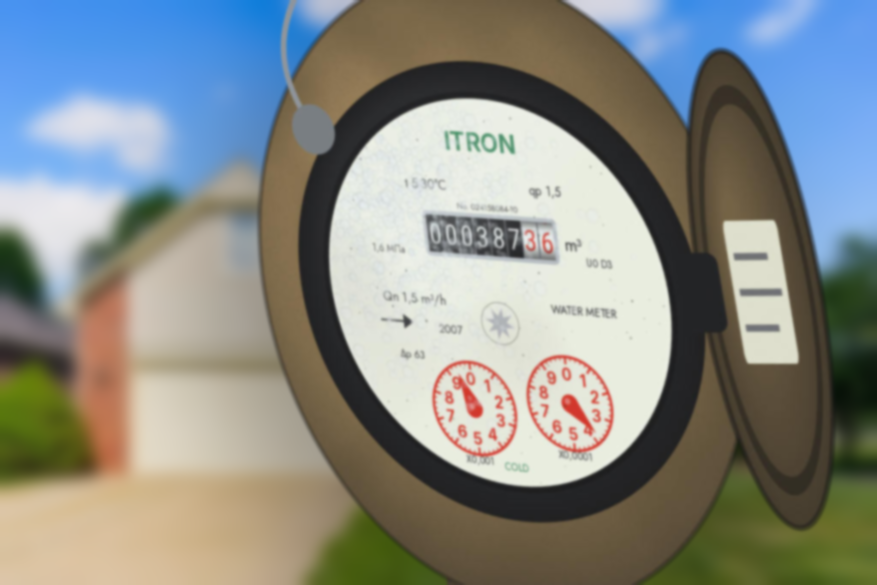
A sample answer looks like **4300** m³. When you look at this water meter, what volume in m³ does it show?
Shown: **387.3593** m³
